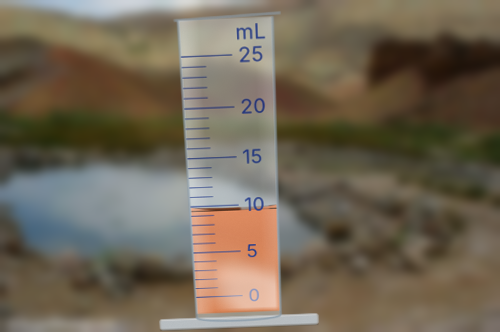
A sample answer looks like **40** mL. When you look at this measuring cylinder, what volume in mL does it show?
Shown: **9.5** mL
